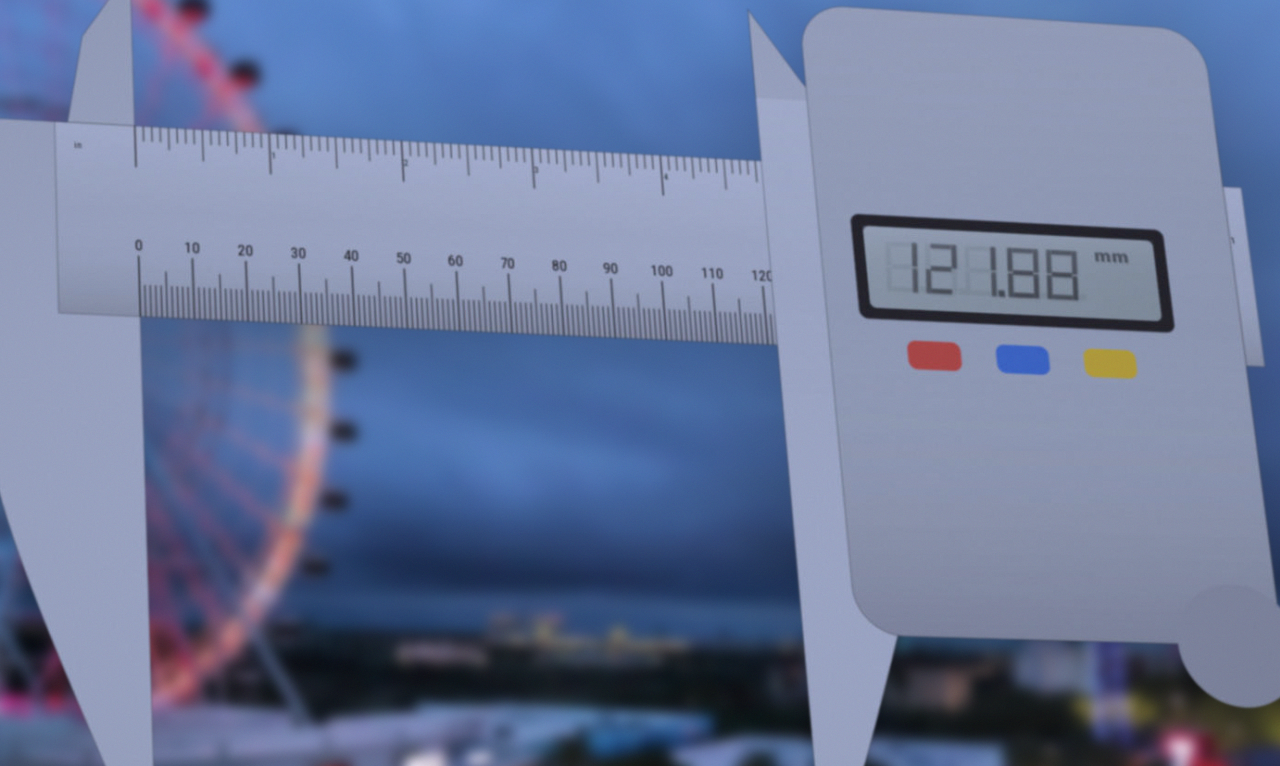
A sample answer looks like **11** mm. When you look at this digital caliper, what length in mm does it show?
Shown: **121.88** mm
